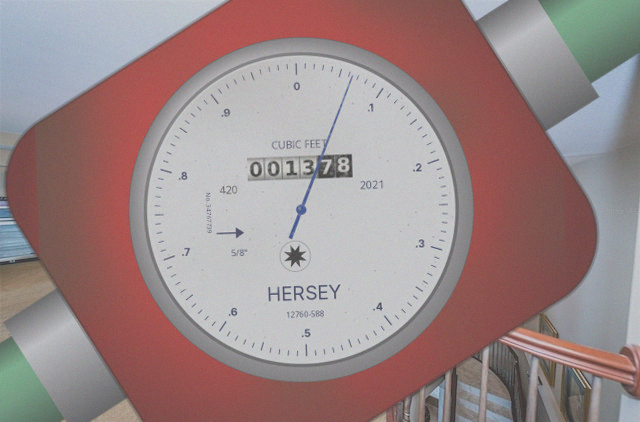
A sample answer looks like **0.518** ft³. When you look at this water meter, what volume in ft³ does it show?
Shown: **1378.06** ft³
